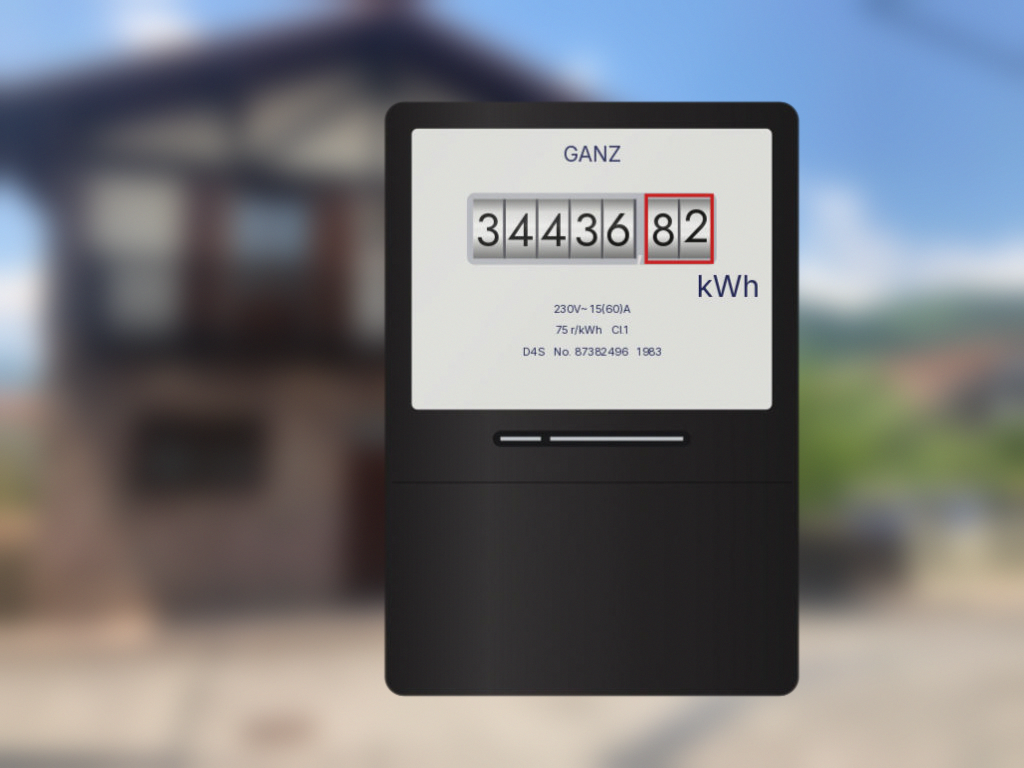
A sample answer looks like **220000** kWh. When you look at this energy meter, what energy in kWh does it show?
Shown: **34436.82** kWh
